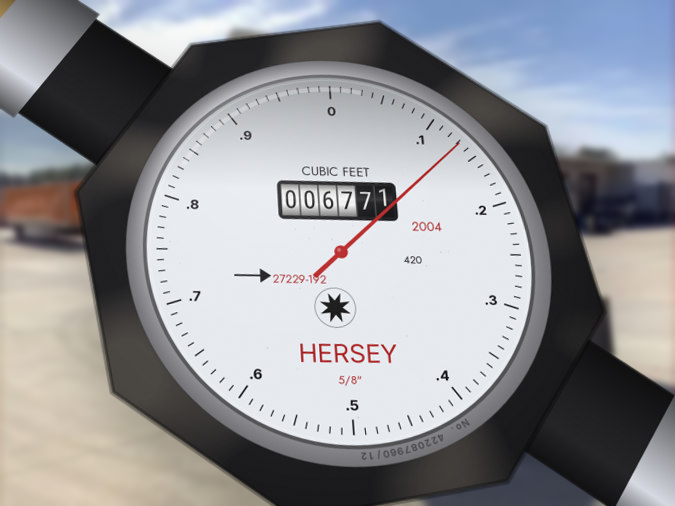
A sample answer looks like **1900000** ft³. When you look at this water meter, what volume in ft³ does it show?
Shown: **6771.13** ft³
